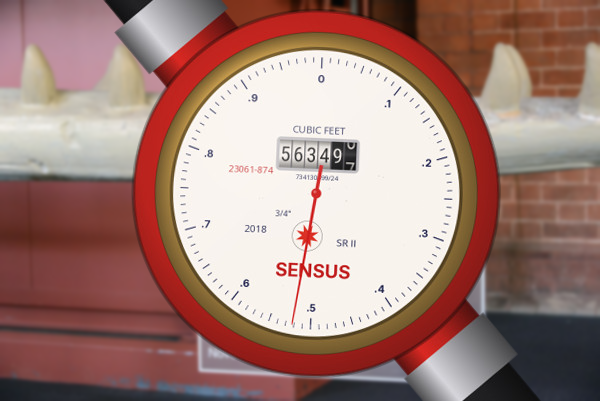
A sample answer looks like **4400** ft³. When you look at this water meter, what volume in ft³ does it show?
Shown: **563496.52** ft³
